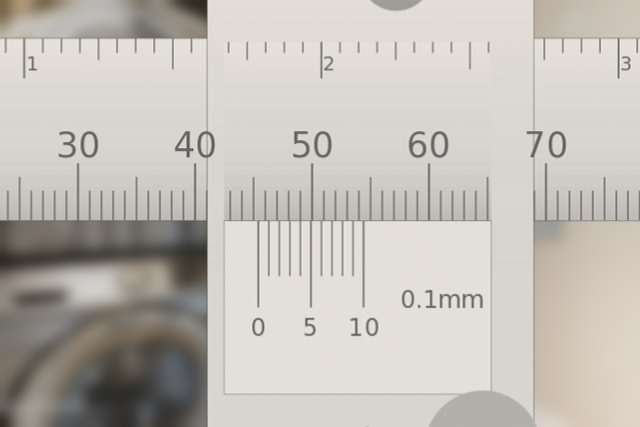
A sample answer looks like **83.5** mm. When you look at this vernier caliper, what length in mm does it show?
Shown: **45.4** mm
